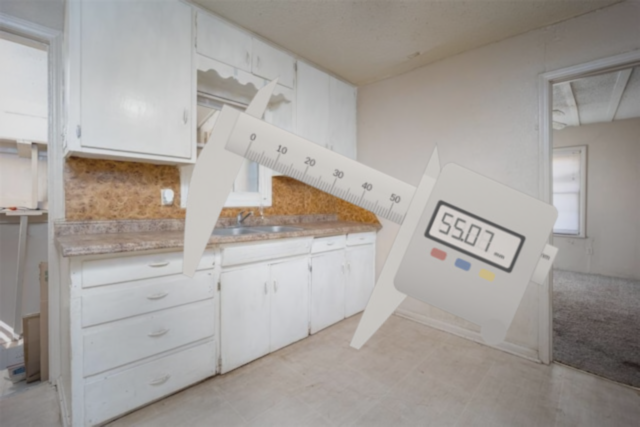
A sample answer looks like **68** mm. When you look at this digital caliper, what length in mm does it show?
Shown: **55.07** mm
